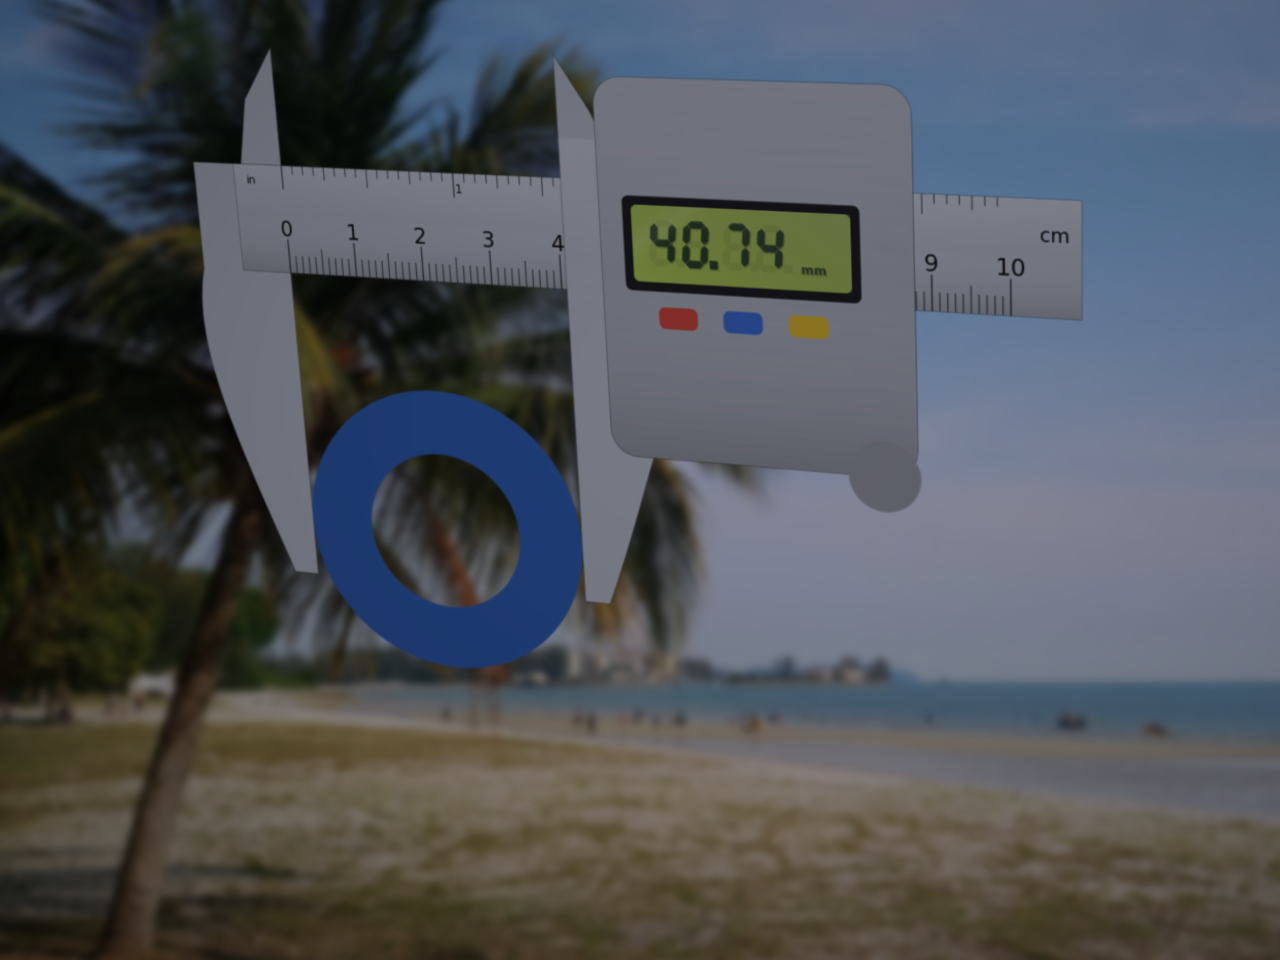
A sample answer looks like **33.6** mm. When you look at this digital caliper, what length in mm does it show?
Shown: **40.74** mm
